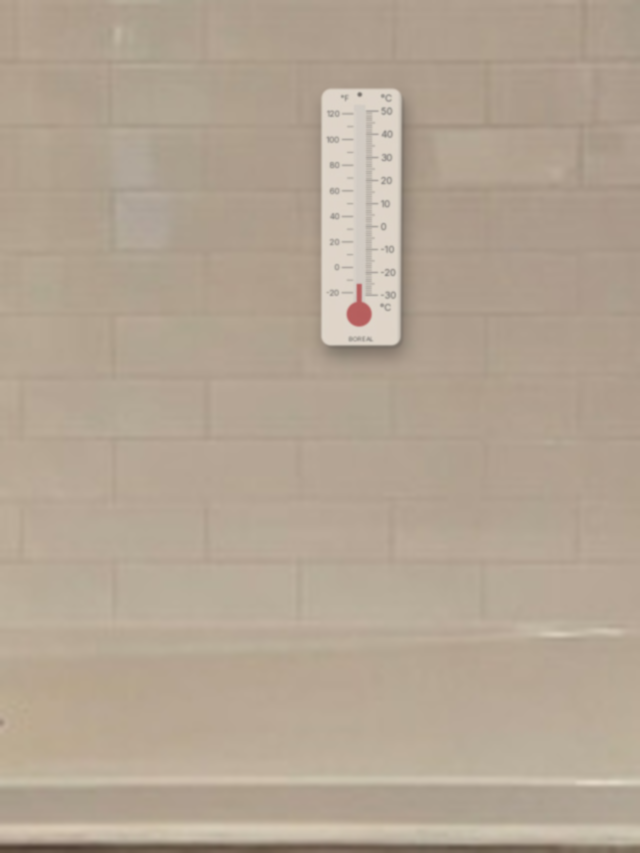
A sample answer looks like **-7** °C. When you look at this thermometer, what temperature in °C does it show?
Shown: **-25** °C
